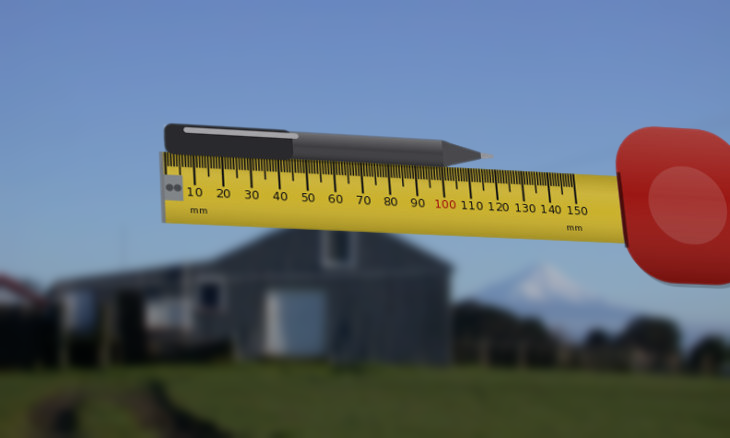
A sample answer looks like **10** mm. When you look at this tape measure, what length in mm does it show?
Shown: **120** mm
